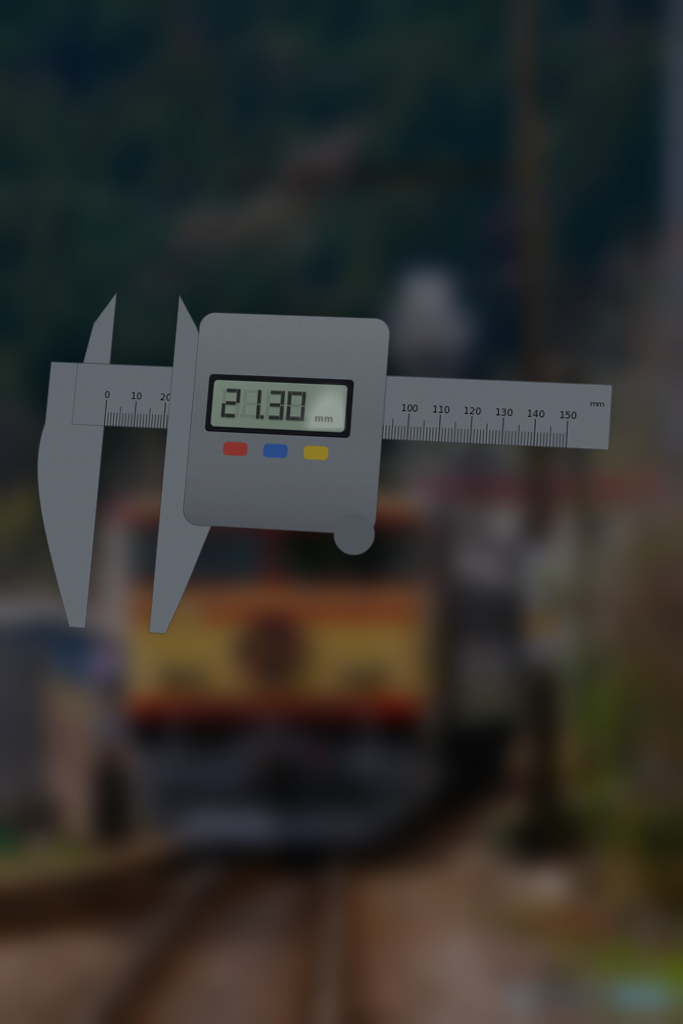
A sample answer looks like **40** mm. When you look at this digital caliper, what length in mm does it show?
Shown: **21.30** mm
